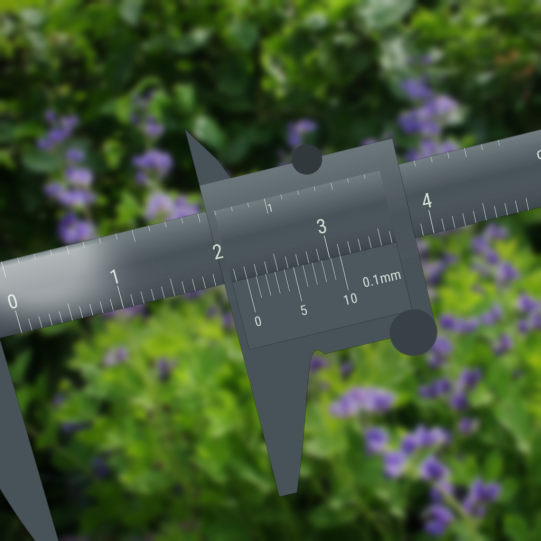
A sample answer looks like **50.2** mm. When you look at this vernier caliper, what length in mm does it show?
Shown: **22.0** mm
